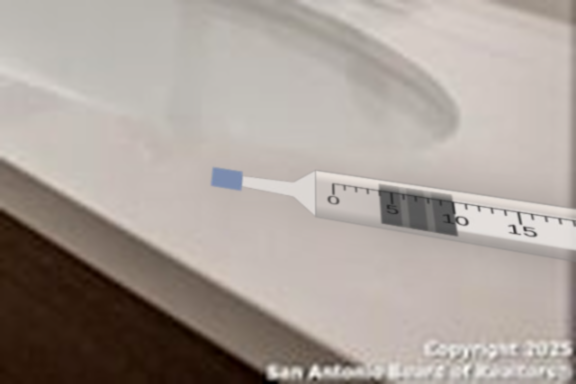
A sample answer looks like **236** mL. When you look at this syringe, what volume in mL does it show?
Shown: **4** mL
